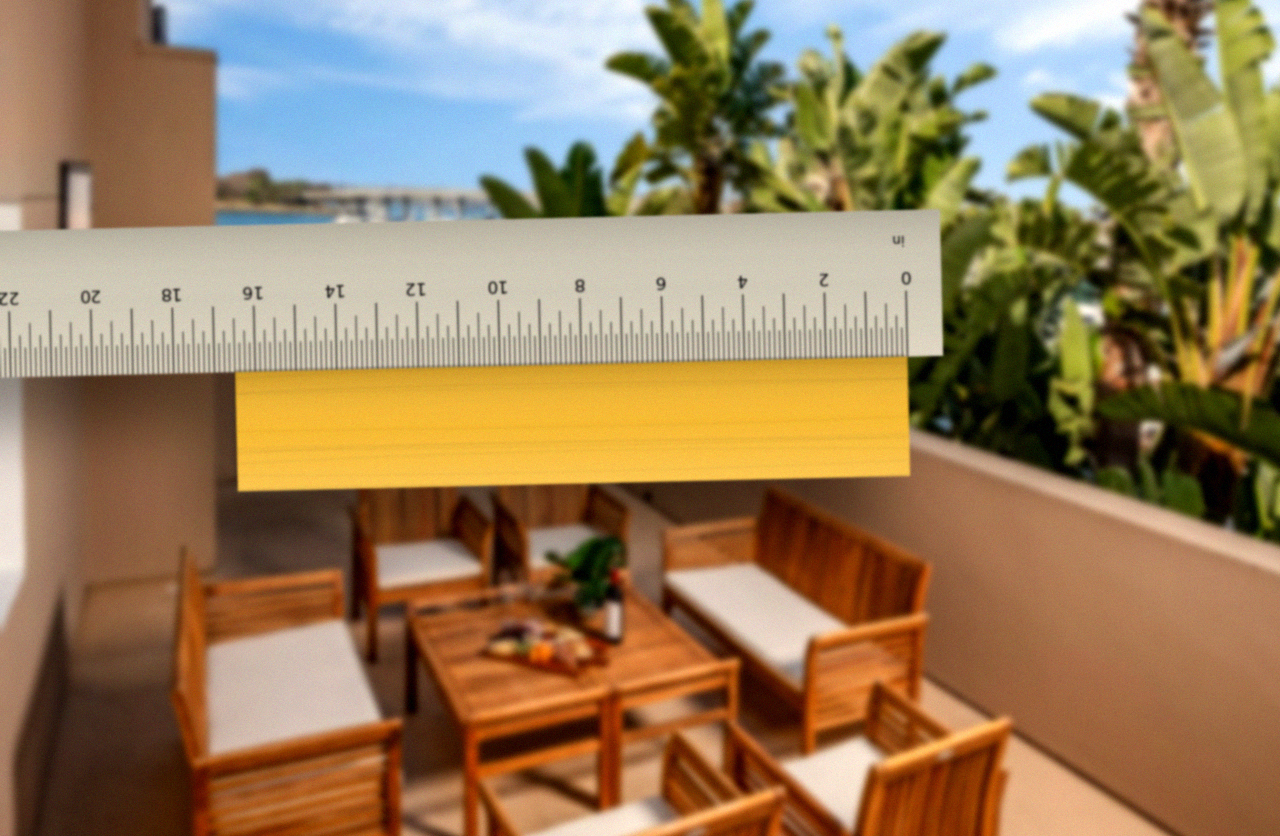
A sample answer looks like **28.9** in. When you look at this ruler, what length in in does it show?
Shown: **16.5** in
